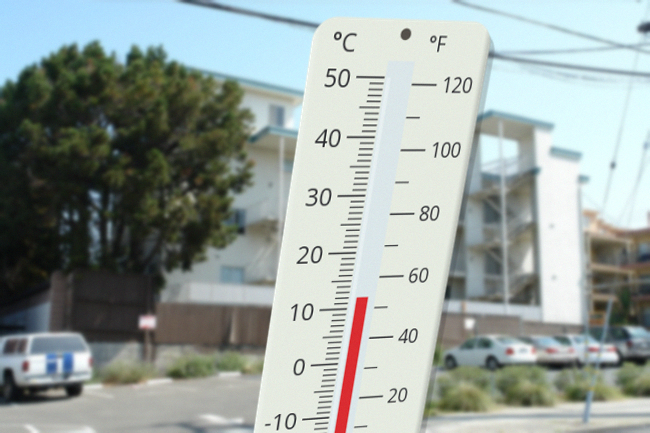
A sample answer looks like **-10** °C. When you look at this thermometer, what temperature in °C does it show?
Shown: **12** °C
